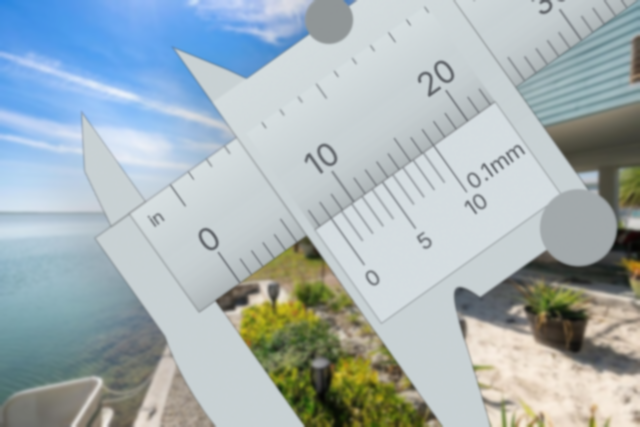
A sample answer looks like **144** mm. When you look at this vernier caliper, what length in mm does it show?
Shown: **8.0** mm
